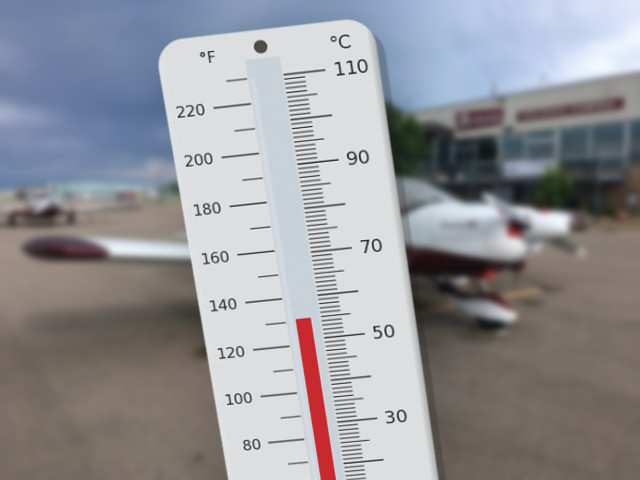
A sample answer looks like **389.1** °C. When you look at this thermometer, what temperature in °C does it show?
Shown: **55** °C
